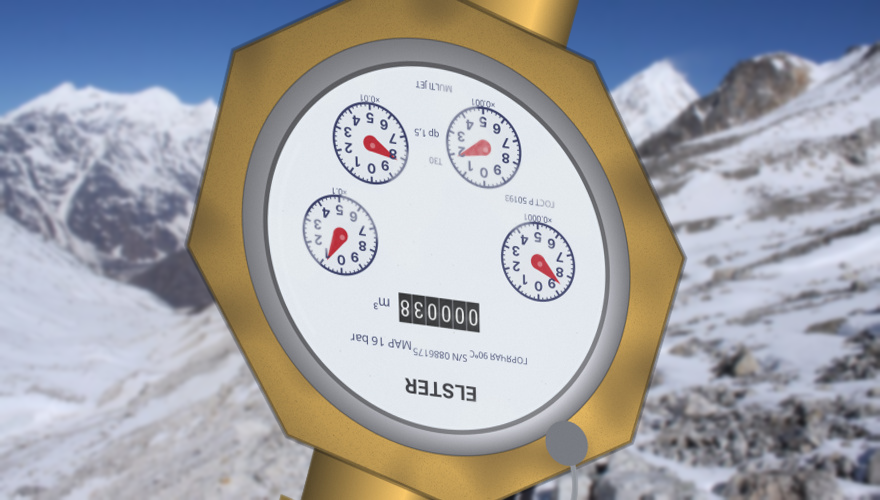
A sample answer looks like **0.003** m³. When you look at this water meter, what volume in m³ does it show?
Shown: **38.0818** m³
